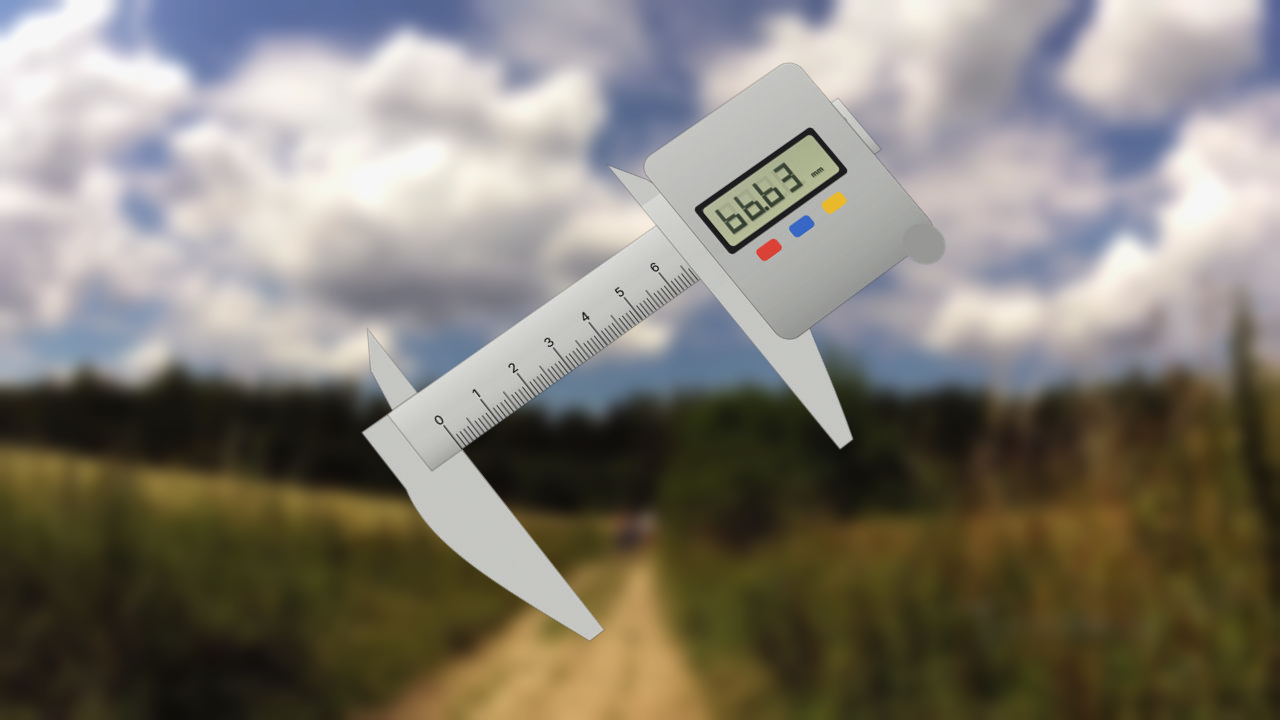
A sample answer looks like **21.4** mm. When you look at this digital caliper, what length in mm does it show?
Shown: **66.63** mm
